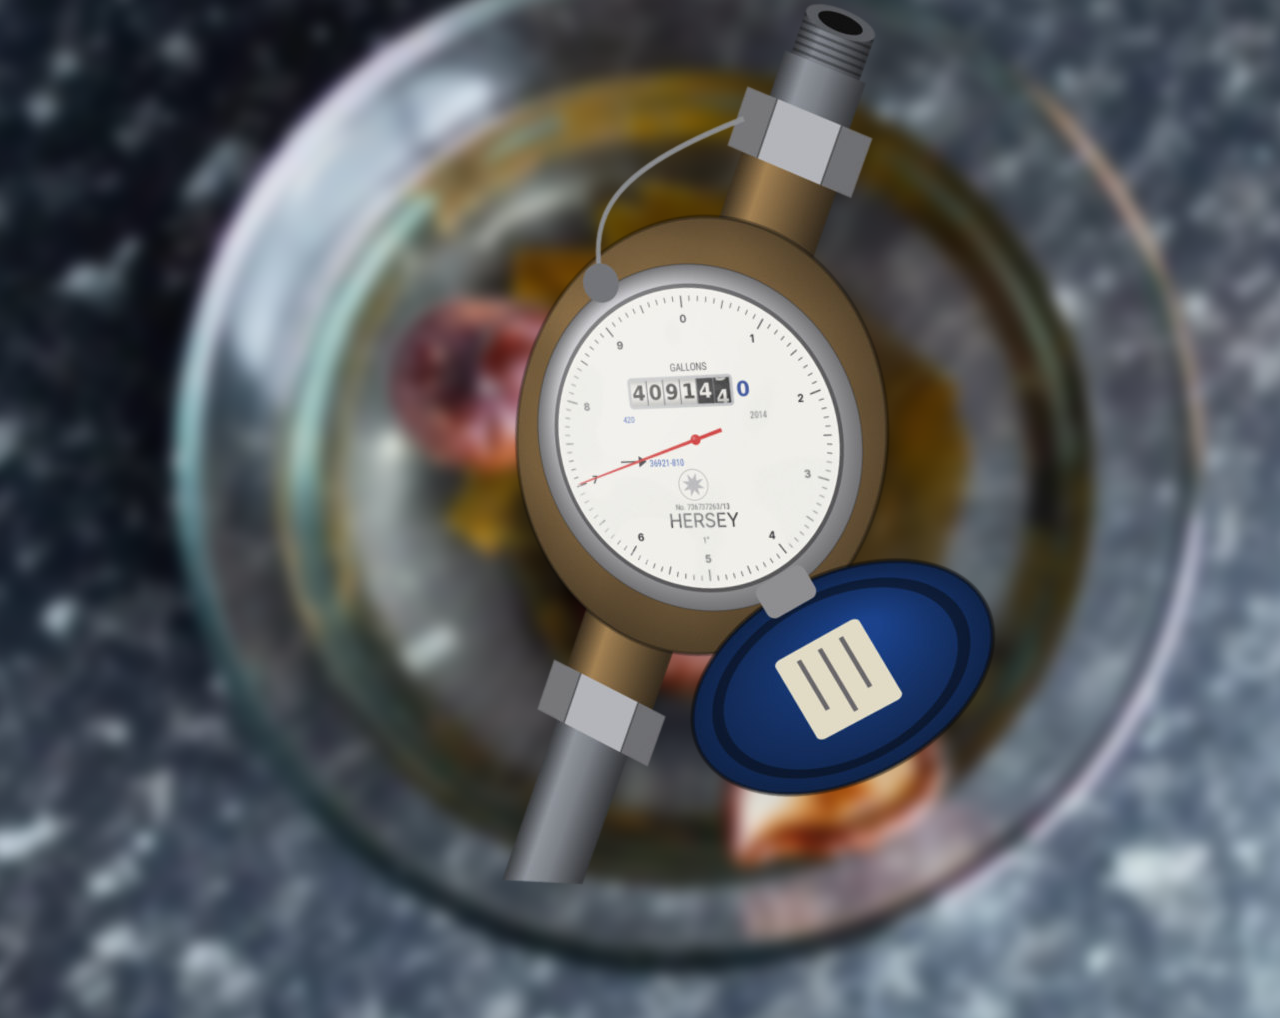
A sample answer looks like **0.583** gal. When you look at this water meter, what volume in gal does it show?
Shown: **4091437.0** gal
